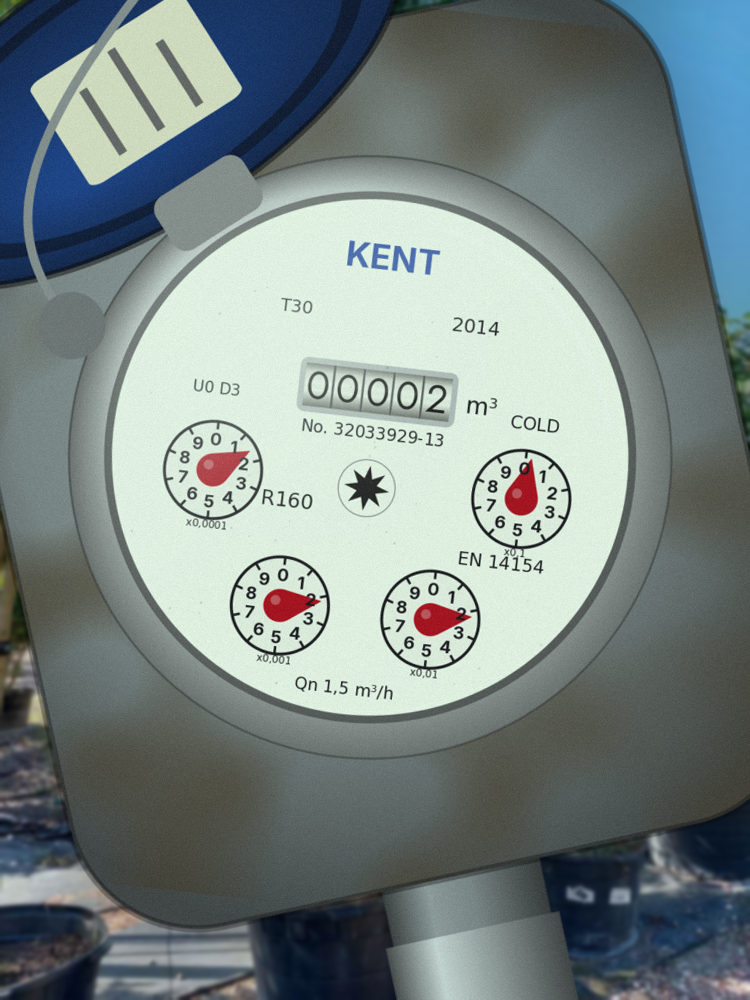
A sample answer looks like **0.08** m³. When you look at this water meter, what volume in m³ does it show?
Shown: **2.0221** m³
